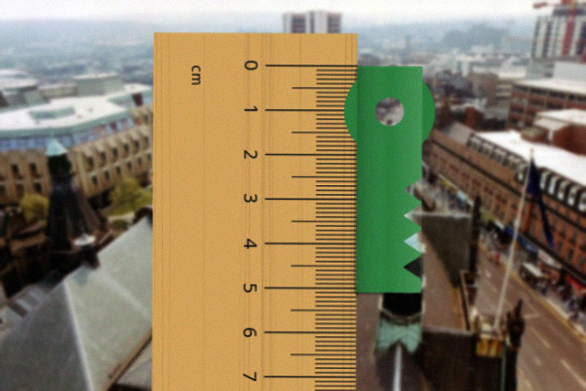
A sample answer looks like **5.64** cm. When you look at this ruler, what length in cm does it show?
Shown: **5.1** cm
